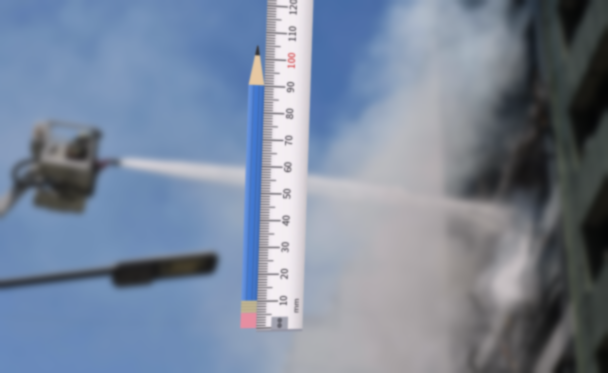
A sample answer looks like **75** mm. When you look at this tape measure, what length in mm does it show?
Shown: **105** mm
